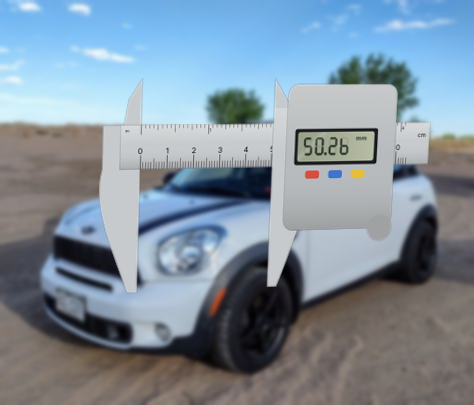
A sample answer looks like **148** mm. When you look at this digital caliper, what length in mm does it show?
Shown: **50.26** mm
